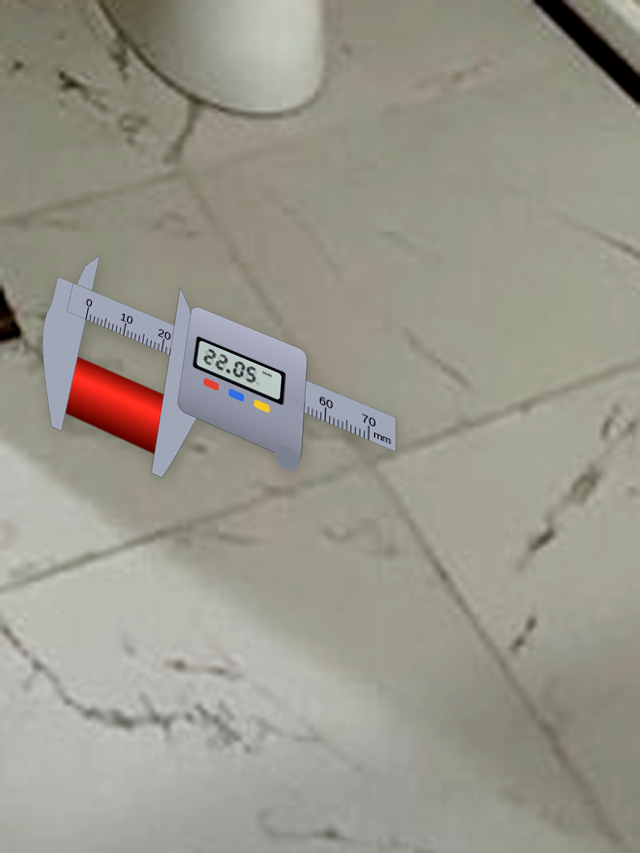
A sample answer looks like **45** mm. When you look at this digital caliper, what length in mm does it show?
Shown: **22.05** mm
